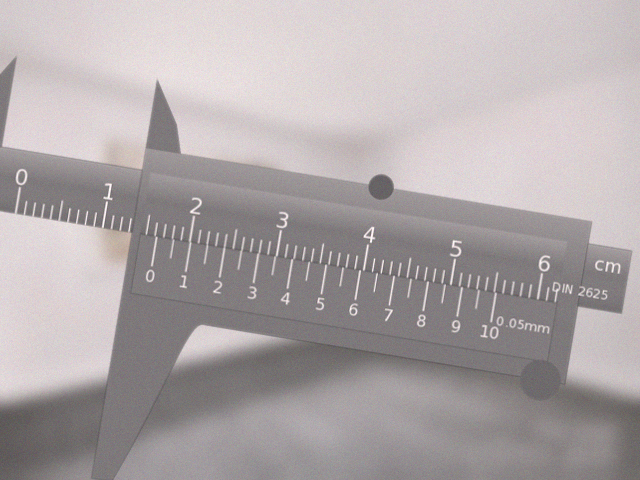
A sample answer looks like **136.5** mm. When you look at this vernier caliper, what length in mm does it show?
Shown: **16.2** mm
